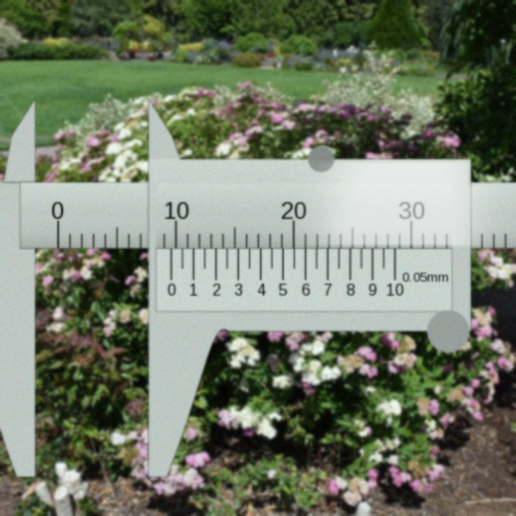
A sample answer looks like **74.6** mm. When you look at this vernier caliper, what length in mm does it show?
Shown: **9.6** mm
